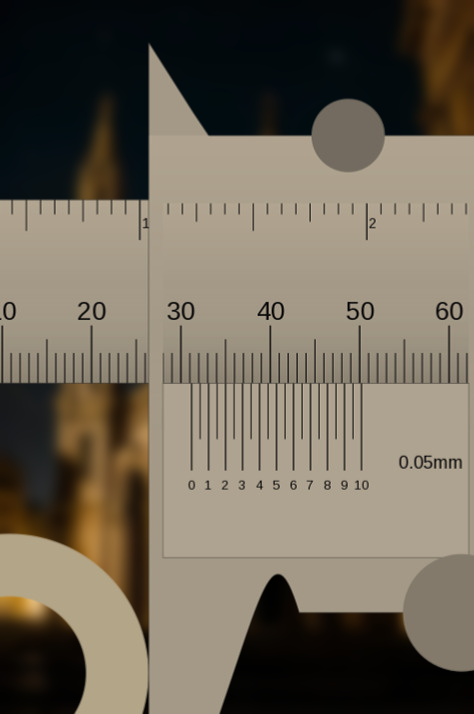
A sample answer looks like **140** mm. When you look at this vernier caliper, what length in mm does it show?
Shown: **31.2** mm
